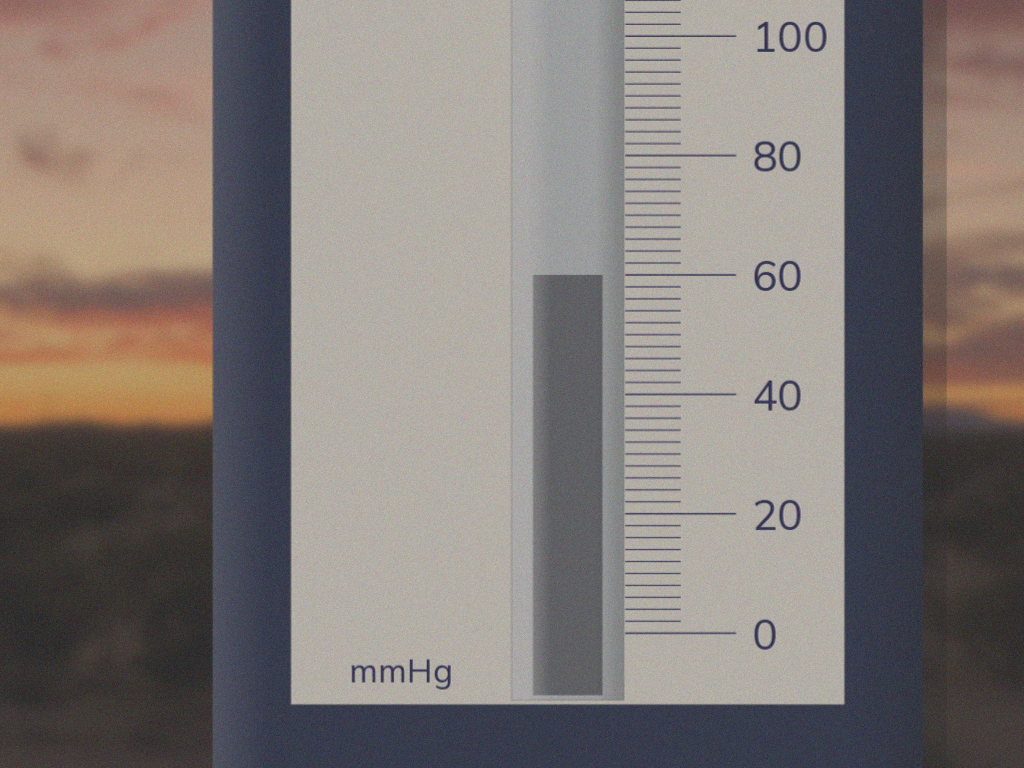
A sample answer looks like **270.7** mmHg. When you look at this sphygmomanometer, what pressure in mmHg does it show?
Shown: **60** mmHg
